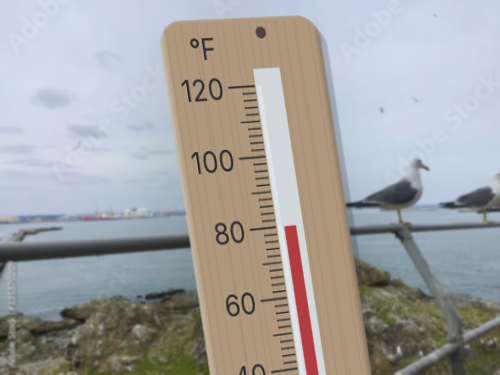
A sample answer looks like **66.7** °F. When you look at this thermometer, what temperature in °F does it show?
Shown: **80** °F
